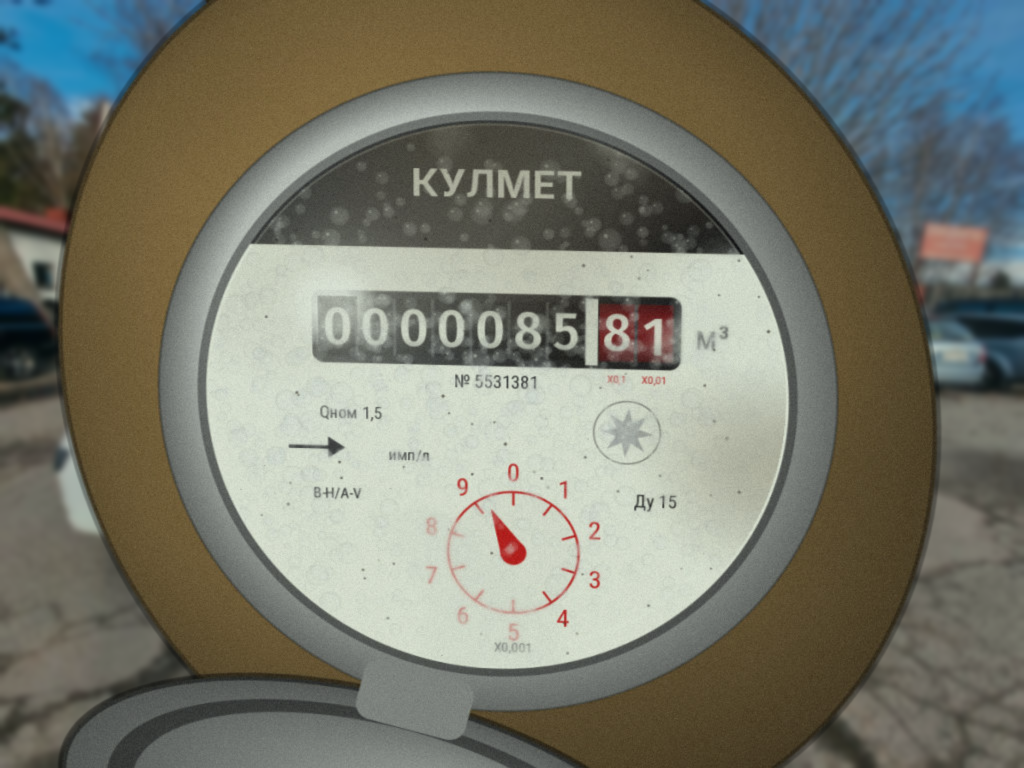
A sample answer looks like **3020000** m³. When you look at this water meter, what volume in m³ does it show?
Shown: **85.809** m³
